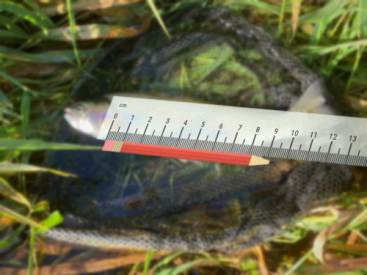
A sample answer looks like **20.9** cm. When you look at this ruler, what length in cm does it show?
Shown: **9.5** cm
